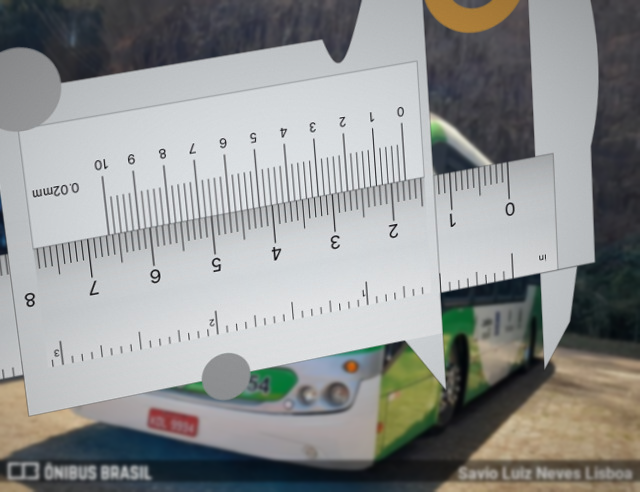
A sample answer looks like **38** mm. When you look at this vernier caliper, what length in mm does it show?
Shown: **17.6** mm
